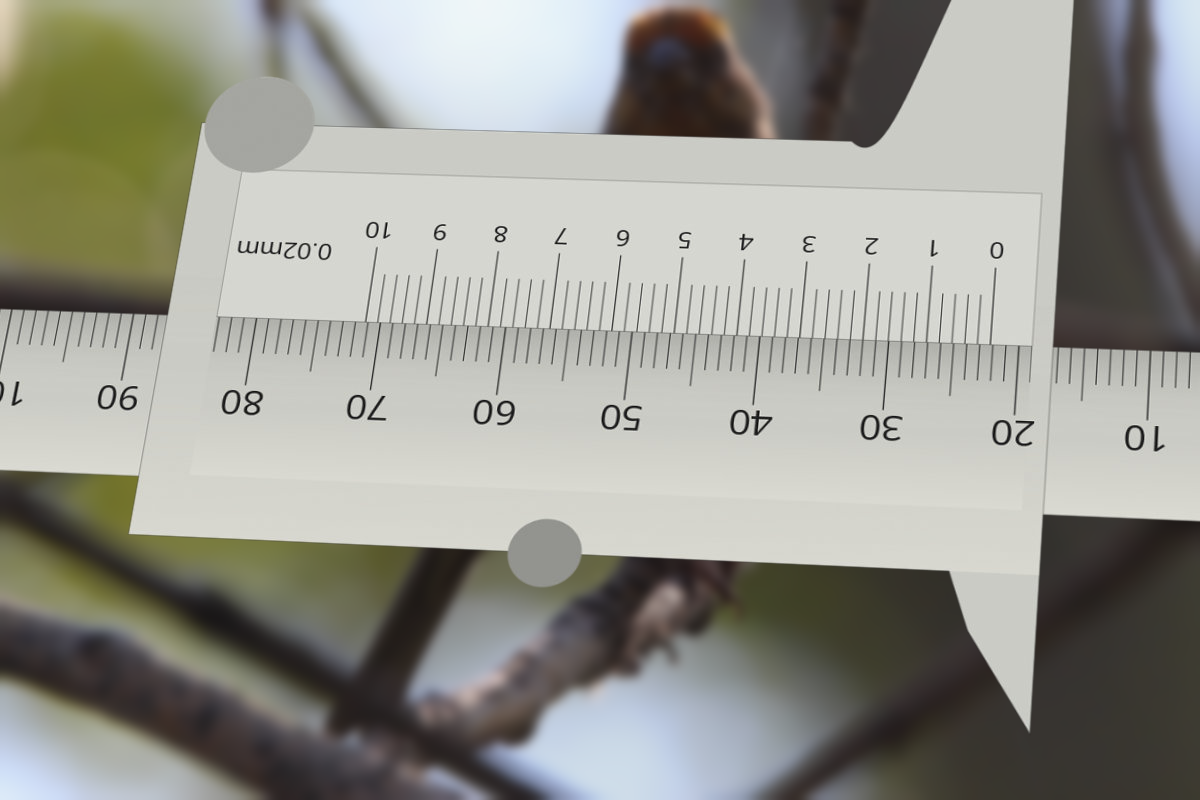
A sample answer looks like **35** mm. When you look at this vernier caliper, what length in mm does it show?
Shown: **22.2** mm
